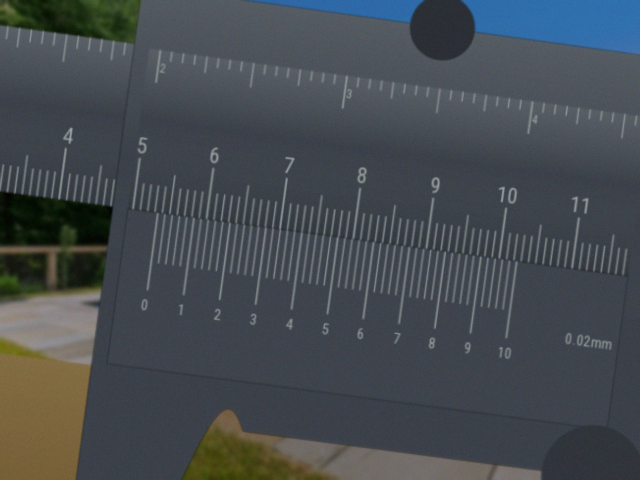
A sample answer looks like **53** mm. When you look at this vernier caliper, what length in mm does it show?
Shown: **53.4** mm
